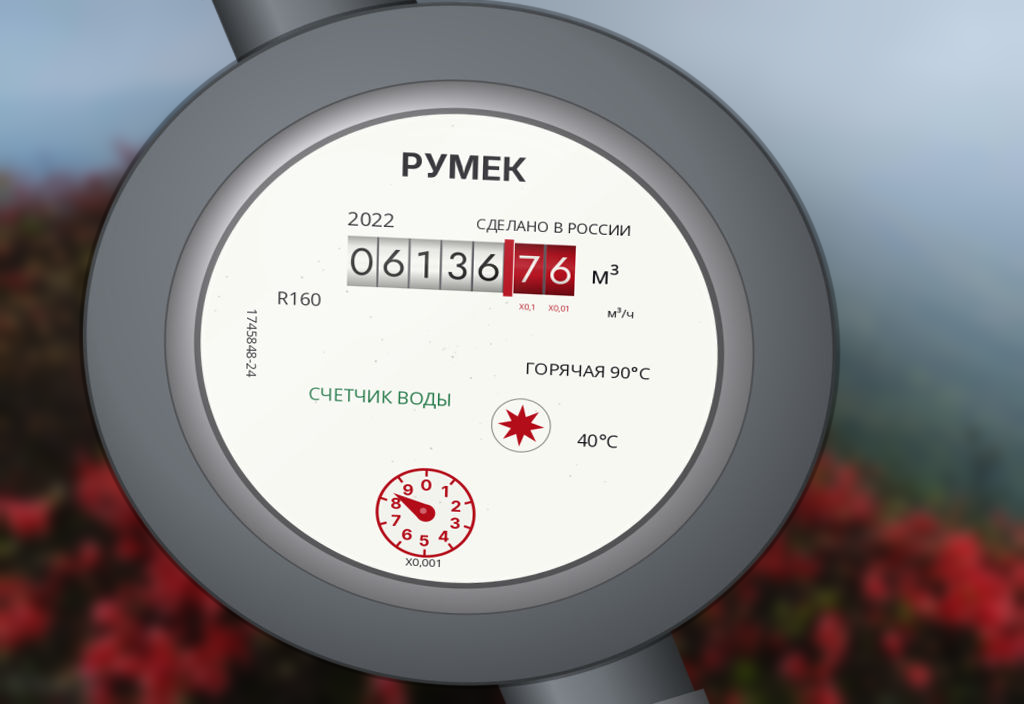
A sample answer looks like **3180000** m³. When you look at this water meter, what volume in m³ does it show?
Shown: **6136.768** m³
